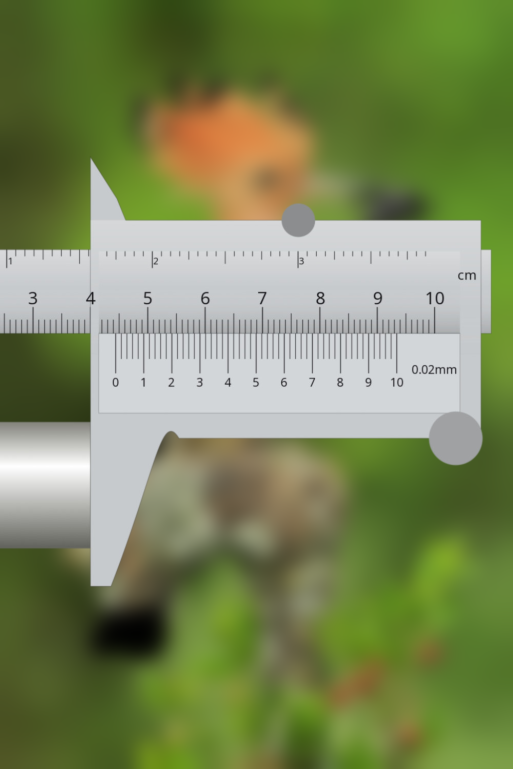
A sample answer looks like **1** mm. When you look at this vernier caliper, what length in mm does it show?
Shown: **44.4** mm
